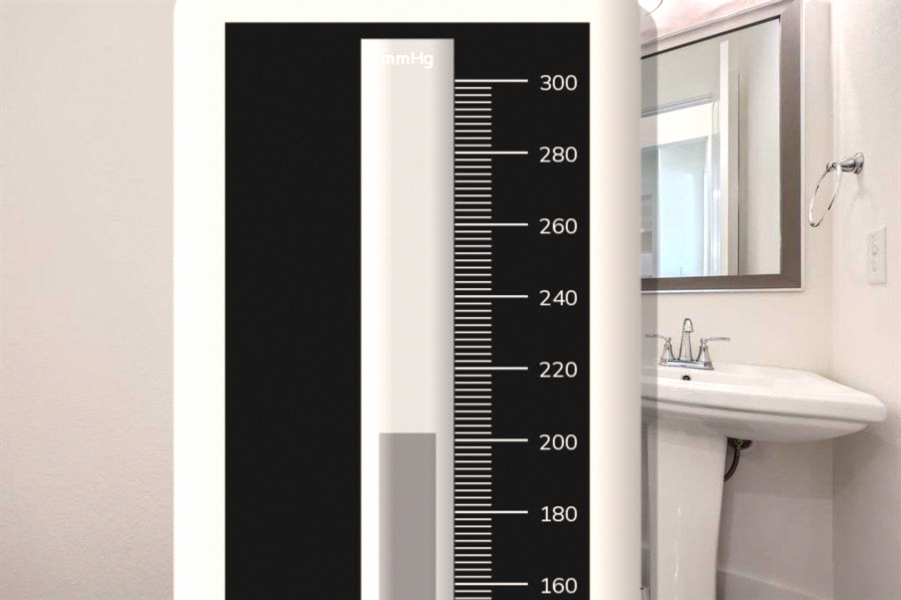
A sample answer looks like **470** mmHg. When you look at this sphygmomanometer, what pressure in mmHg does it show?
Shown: **202** mmHg
